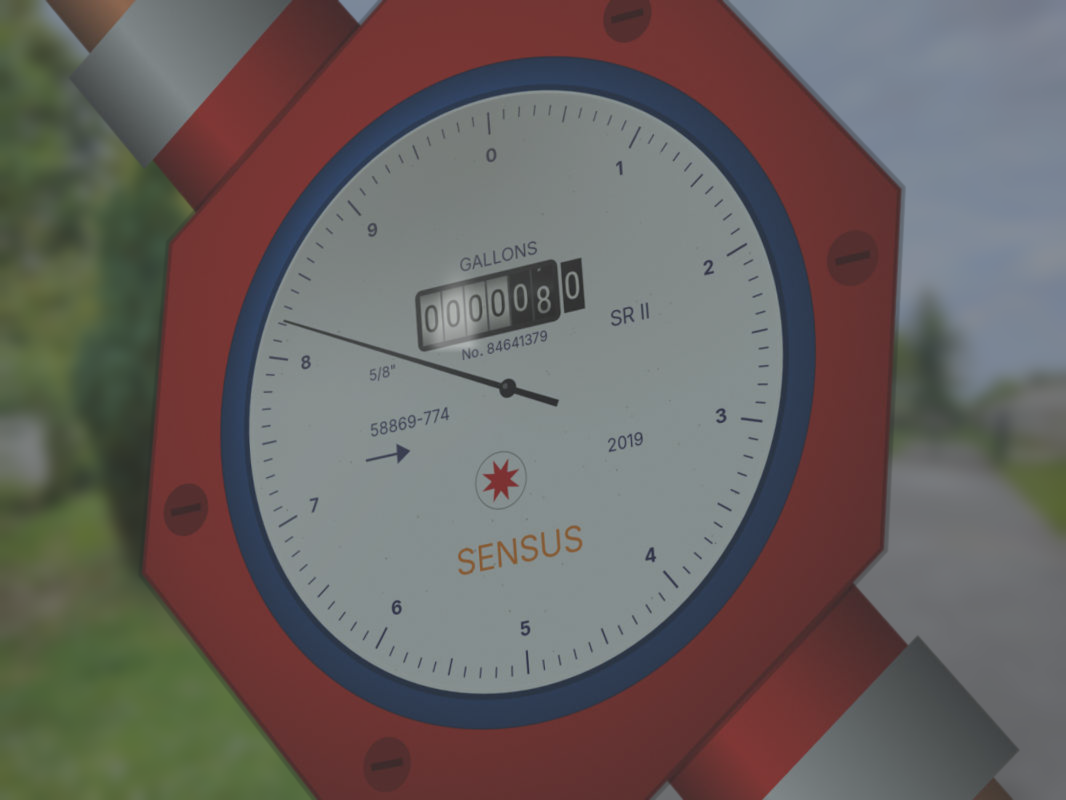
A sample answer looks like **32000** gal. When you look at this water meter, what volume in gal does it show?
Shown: **78.2** gal
